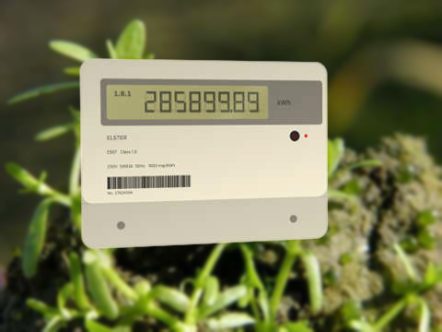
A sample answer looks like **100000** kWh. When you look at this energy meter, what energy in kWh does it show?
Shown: **285899.89** kWh
